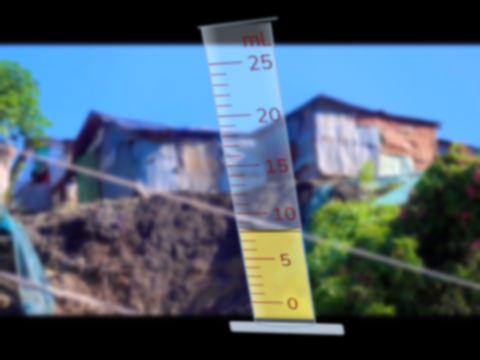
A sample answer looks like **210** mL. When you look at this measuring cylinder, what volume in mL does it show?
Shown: **8** mL
